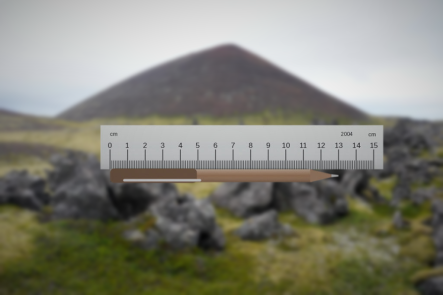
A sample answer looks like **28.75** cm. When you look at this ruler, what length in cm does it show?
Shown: **13** cm
